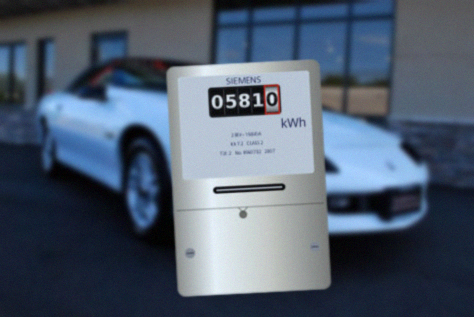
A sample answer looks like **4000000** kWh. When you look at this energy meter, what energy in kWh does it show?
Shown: **581.0** kWh
